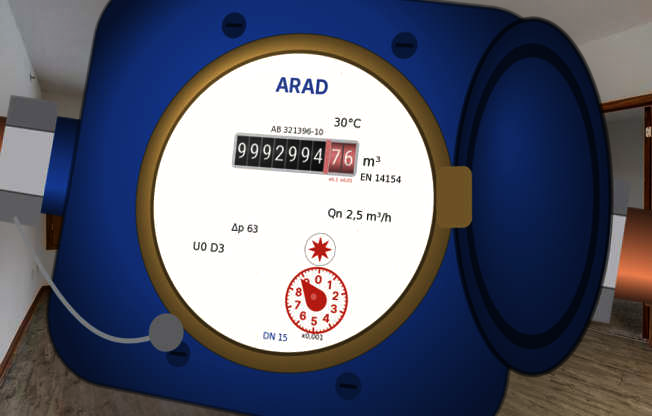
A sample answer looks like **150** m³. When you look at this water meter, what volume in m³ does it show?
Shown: **9992994.768** m³
